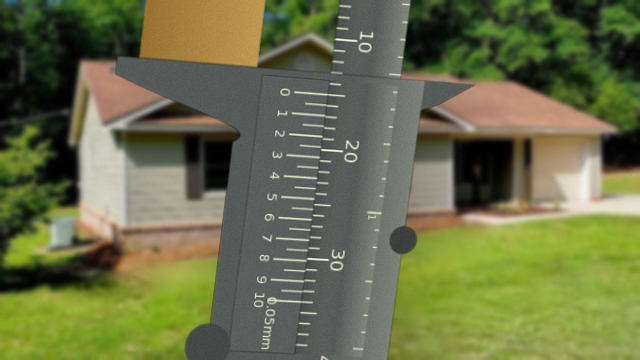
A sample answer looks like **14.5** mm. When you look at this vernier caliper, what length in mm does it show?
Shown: **15.0** mm
